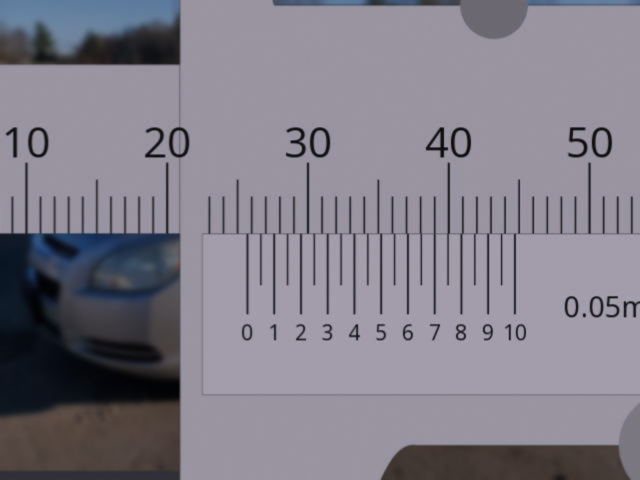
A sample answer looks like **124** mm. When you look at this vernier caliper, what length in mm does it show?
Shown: **25.7** mm
